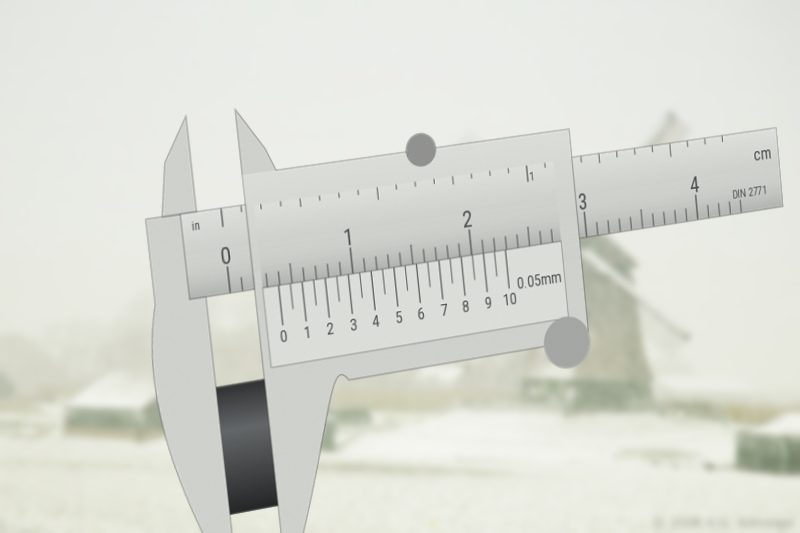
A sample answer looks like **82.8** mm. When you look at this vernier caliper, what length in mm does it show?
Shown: **3.9** mm
